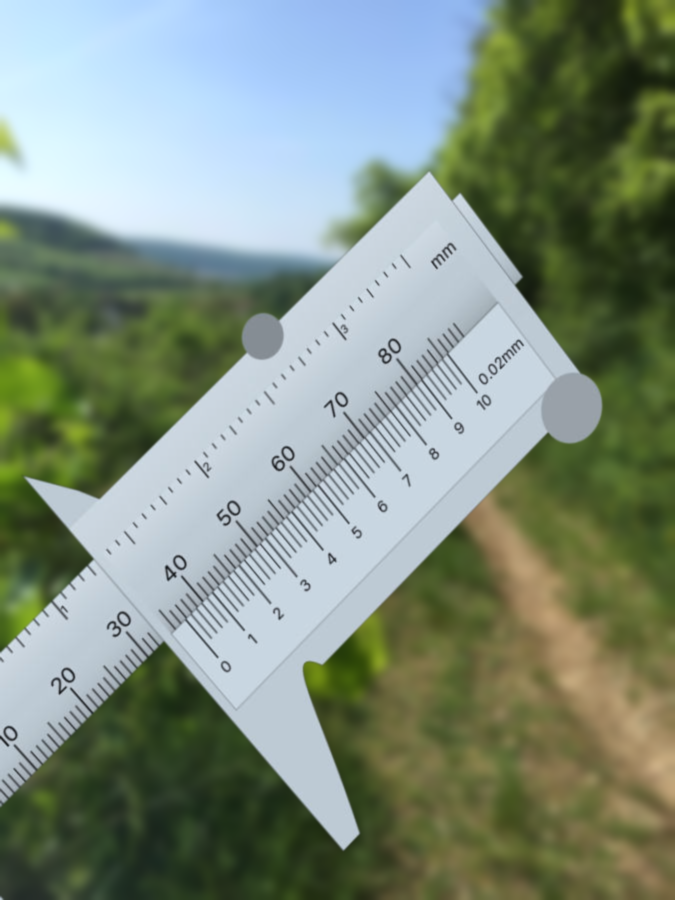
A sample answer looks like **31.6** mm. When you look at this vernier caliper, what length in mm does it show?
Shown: **36.8** mm
